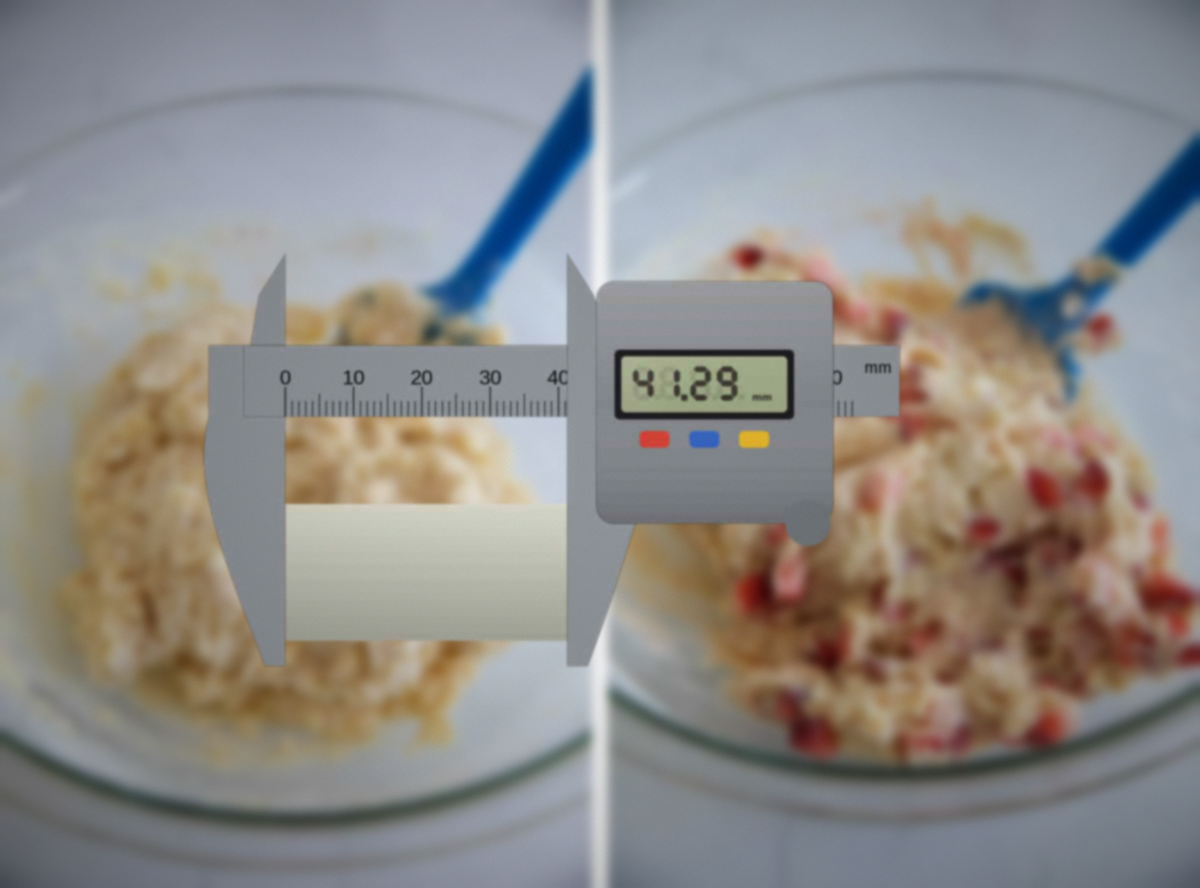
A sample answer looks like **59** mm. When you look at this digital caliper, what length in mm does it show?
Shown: **41.29** mm
